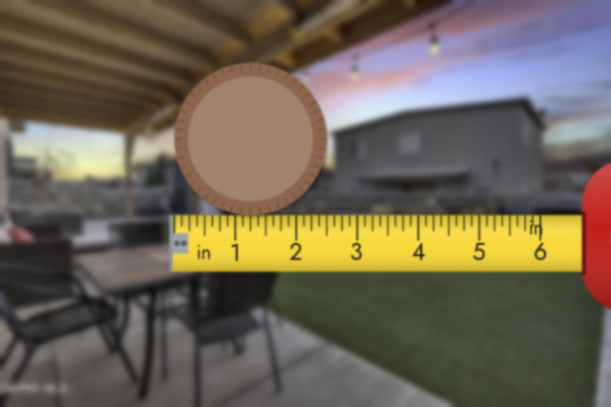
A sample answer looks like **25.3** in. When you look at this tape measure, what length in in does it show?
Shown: **2.5** in
